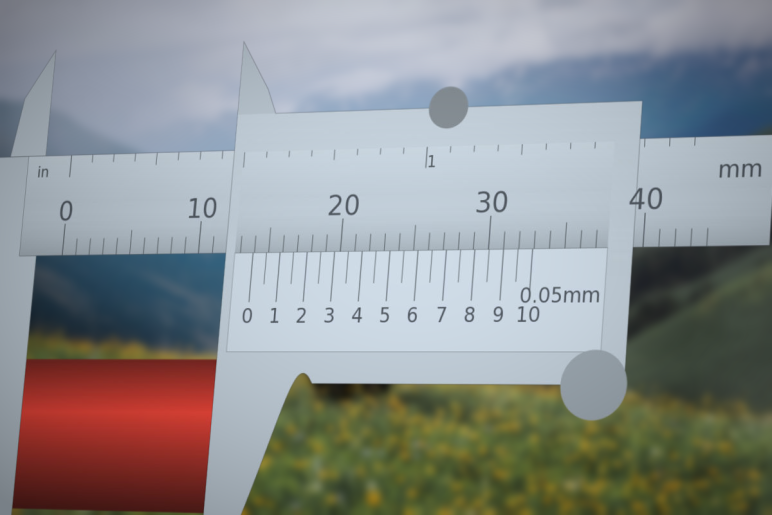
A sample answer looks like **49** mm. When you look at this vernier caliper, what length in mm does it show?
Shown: **13.9** mm
